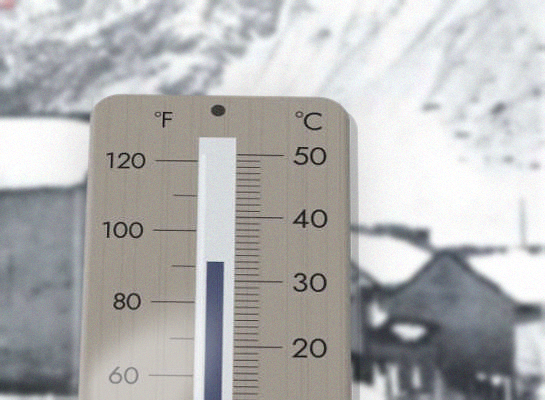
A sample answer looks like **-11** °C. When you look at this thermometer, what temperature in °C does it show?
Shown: **33** °C
